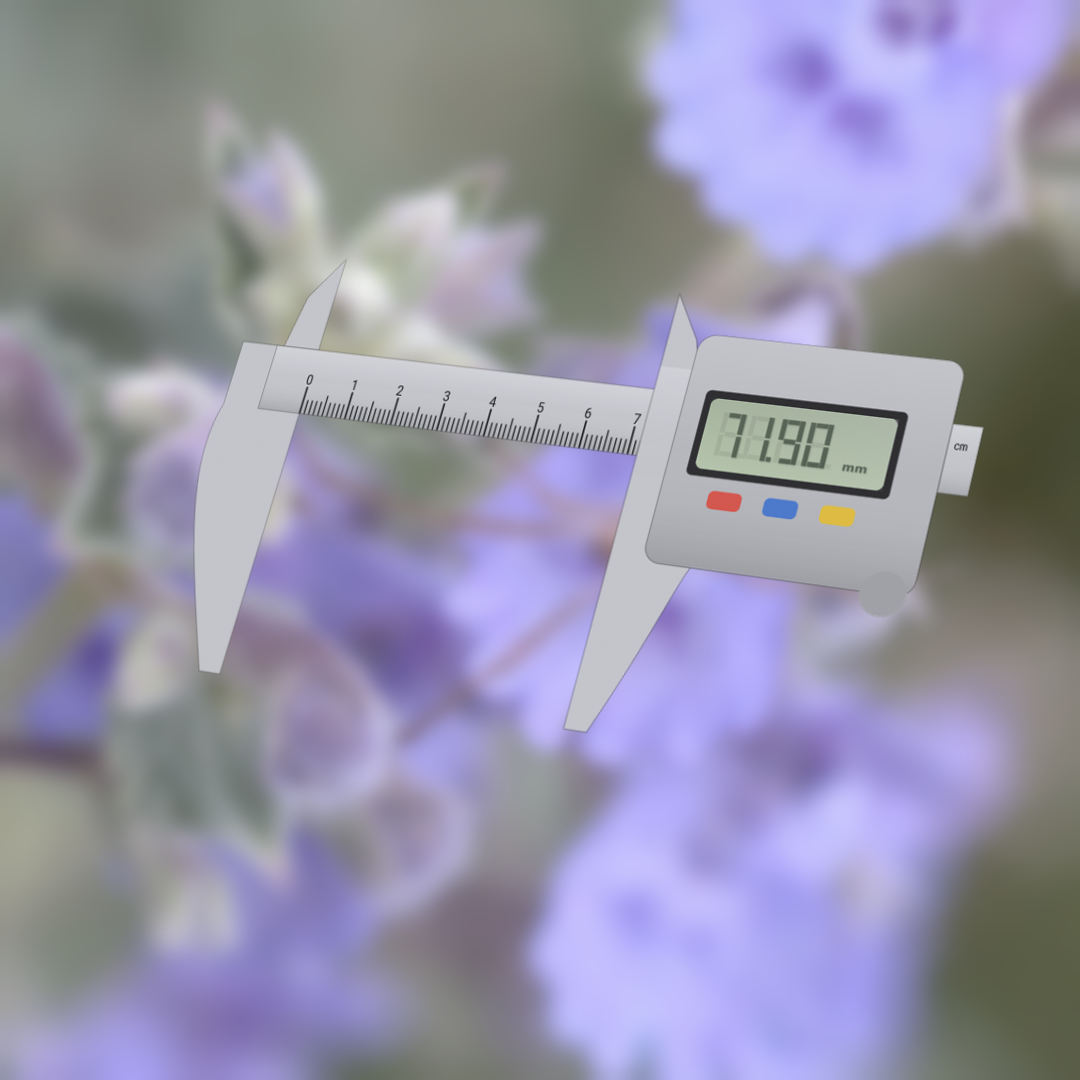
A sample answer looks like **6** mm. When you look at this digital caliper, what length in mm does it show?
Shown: **71.90** mm
